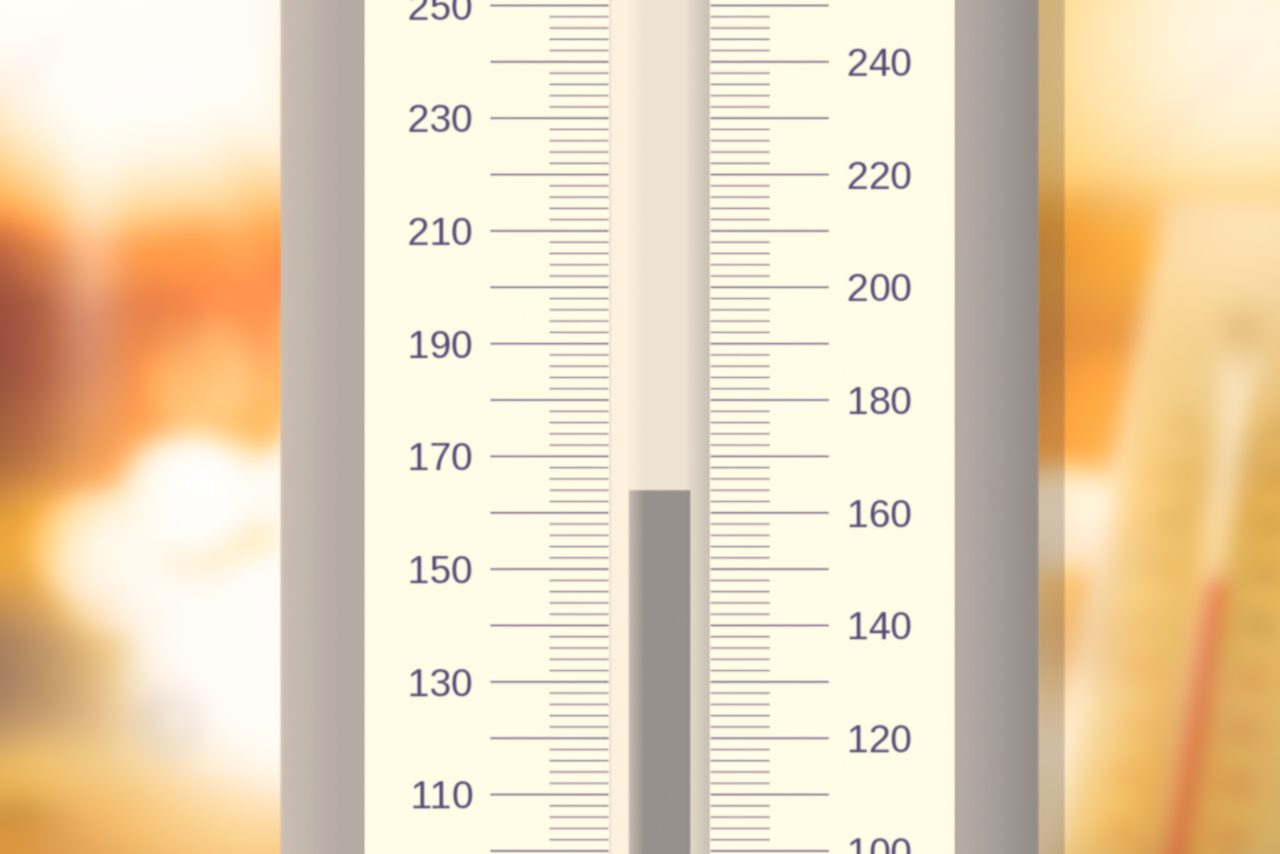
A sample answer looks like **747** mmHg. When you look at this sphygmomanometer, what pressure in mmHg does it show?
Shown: **164** mmHg
